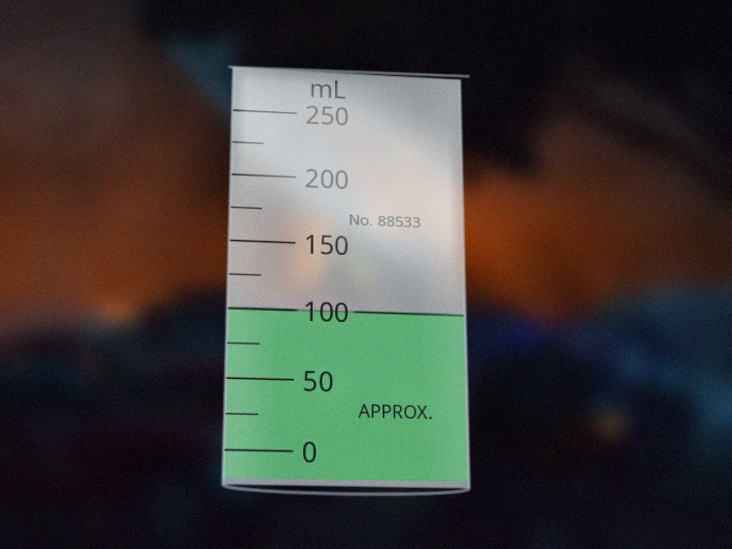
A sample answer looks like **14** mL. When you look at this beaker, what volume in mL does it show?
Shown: **100** mL
